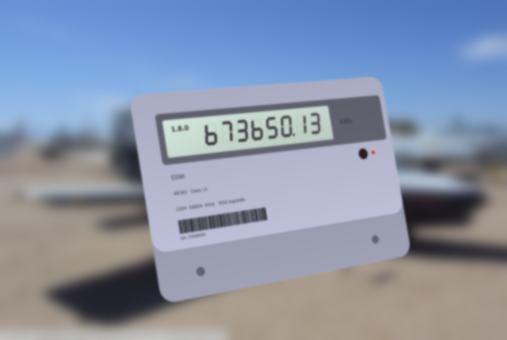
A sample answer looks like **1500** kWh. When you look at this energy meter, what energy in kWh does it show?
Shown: **673650.13** kWh
